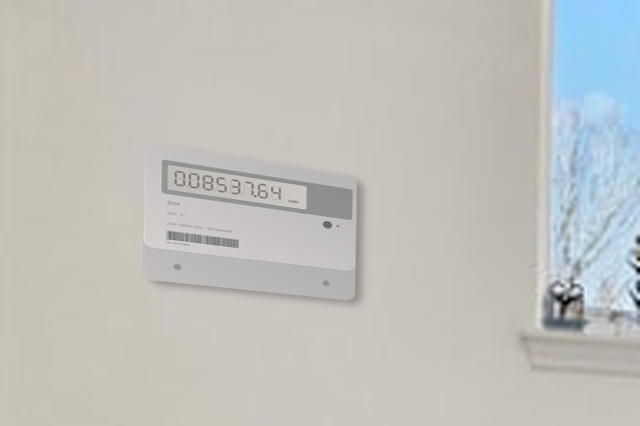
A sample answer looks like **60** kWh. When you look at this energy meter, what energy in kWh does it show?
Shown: **8537.64** kWh
